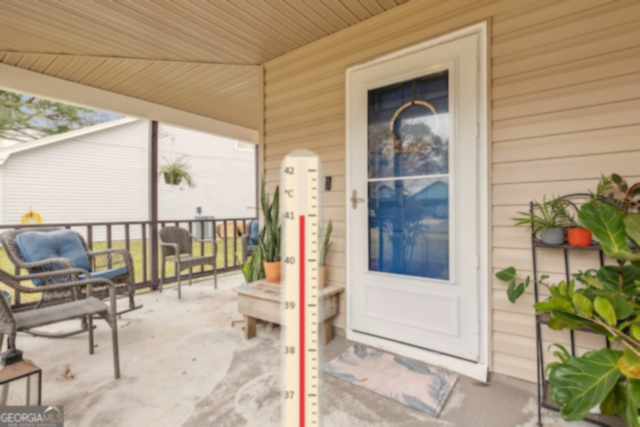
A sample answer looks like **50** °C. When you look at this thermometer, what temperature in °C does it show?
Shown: **41** °C
